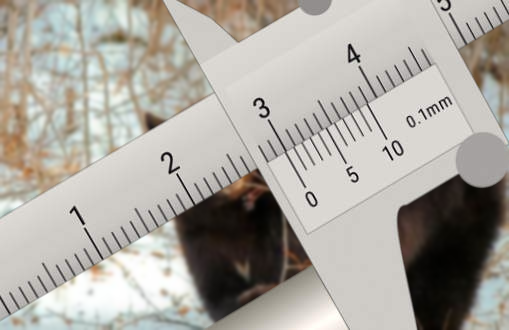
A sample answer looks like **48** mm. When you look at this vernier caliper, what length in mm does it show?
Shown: **29.9** mm
